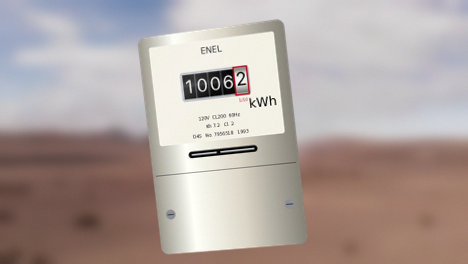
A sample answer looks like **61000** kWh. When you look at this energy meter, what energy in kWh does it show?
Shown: **1006.2** kWh
